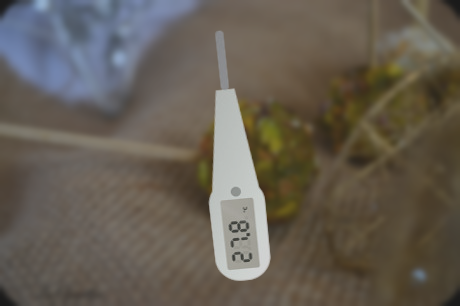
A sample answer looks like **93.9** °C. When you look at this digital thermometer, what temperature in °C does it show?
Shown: **27.8** °C
